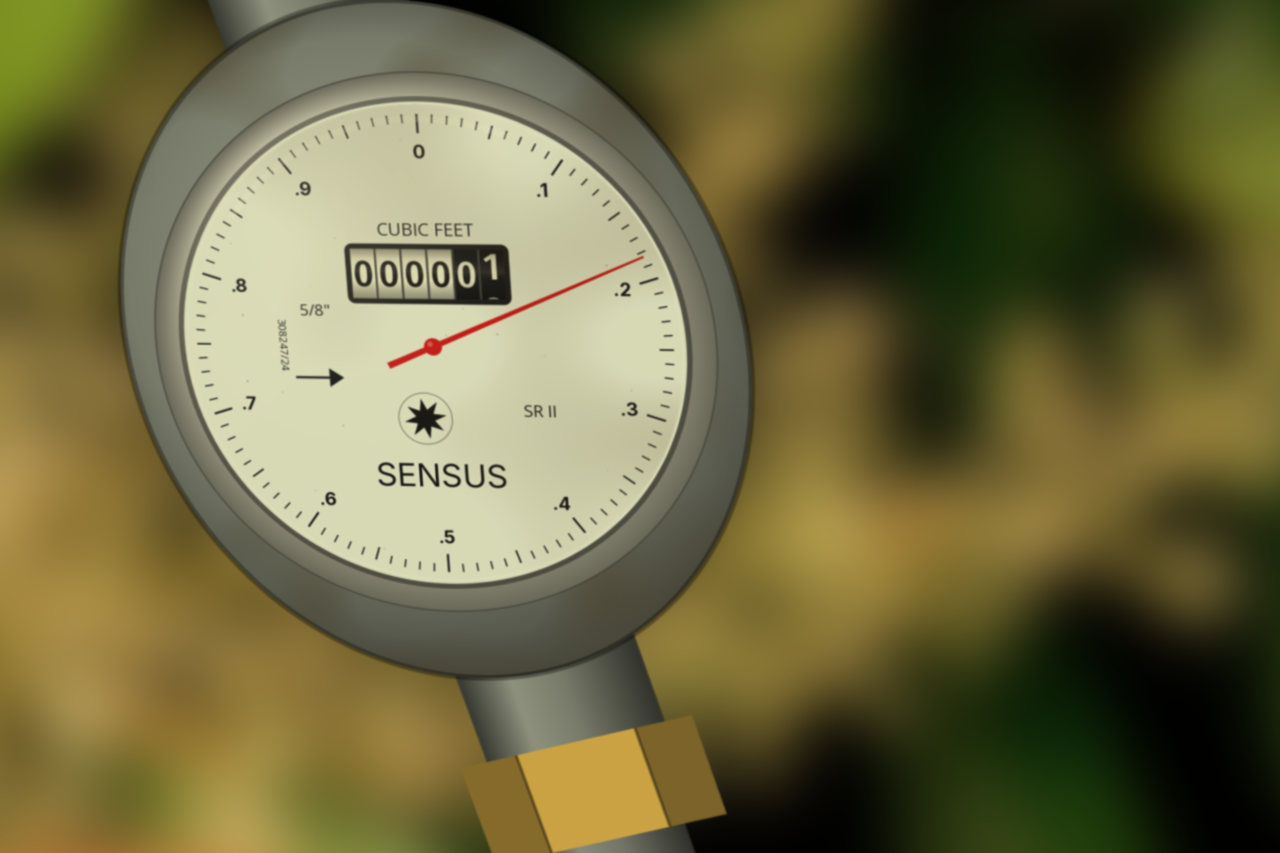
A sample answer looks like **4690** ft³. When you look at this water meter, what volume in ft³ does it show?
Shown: **1.18** ft³
